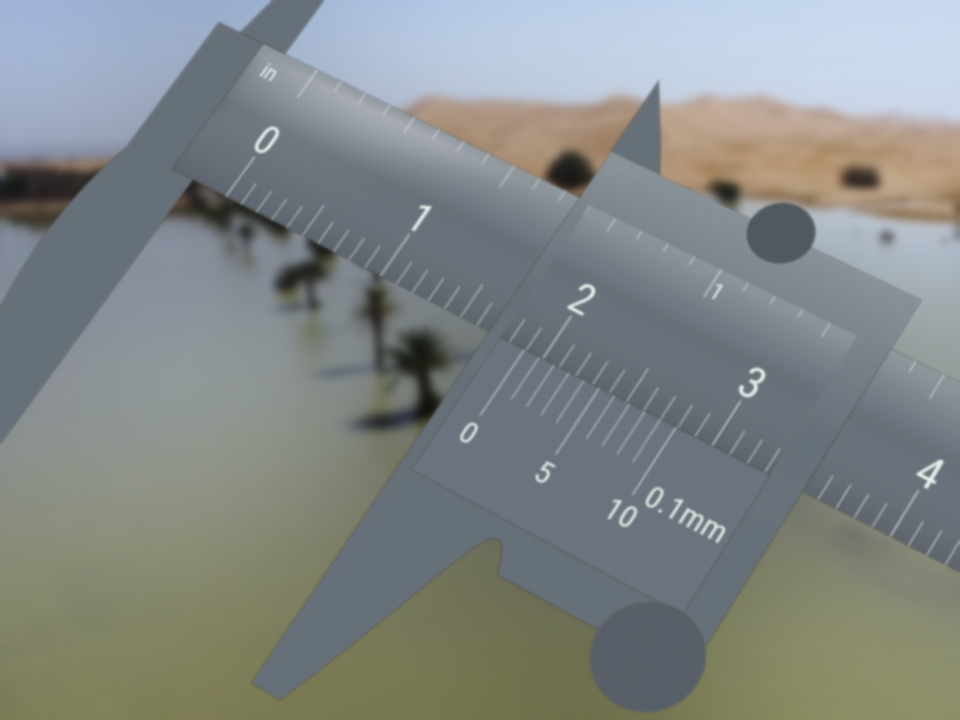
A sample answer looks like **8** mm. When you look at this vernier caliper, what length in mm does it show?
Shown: **18.9** mm
